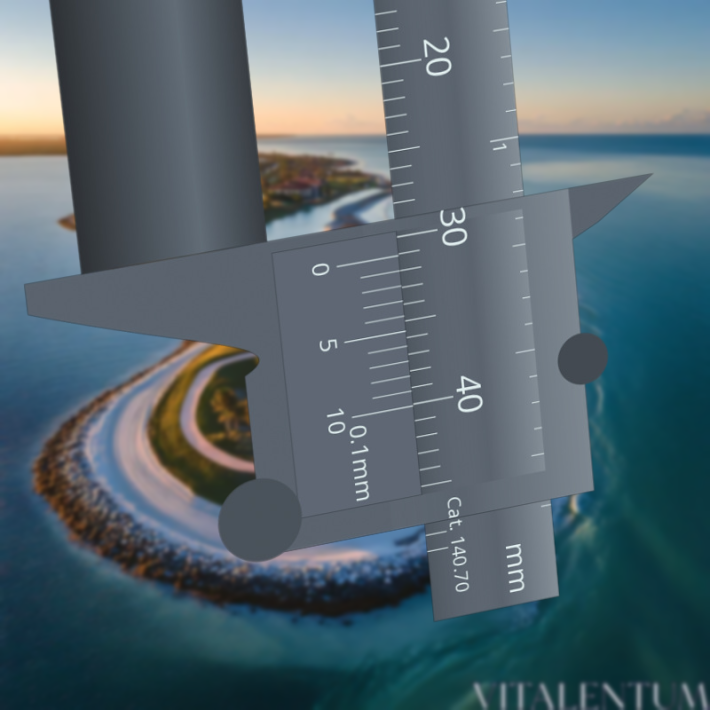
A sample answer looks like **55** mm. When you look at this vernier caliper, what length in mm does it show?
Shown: **31.1** mm
